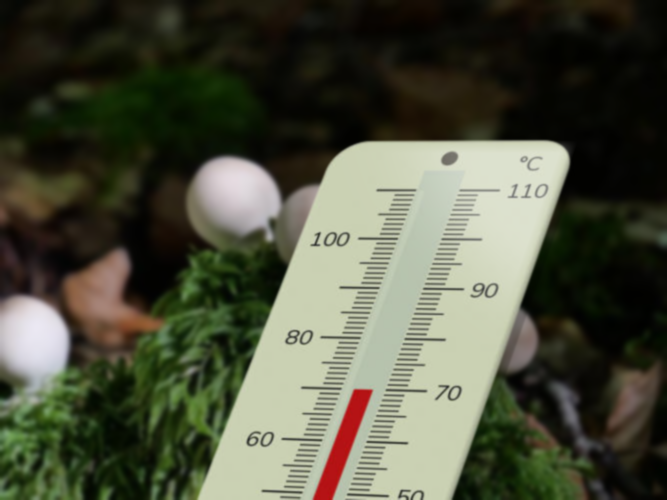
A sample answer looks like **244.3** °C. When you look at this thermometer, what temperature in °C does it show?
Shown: **70** °C
